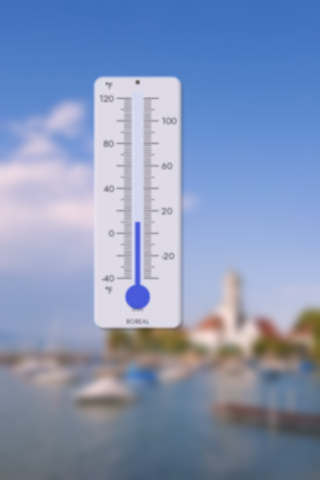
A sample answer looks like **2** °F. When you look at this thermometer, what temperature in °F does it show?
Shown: **10** °F
